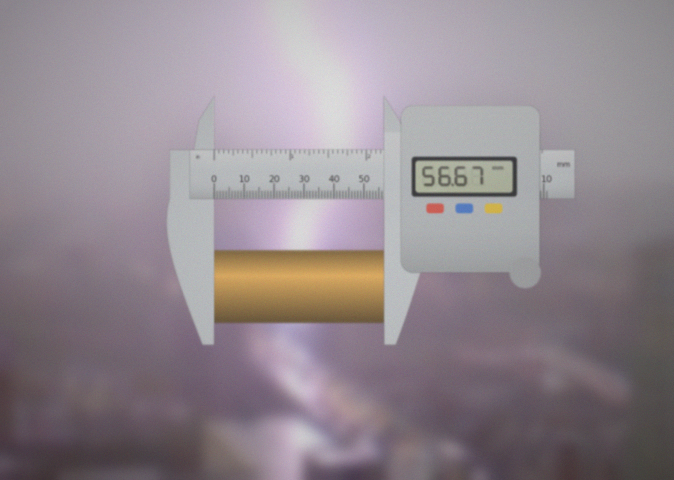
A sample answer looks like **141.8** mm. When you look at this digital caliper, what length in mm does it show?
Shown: **56.67** mm
